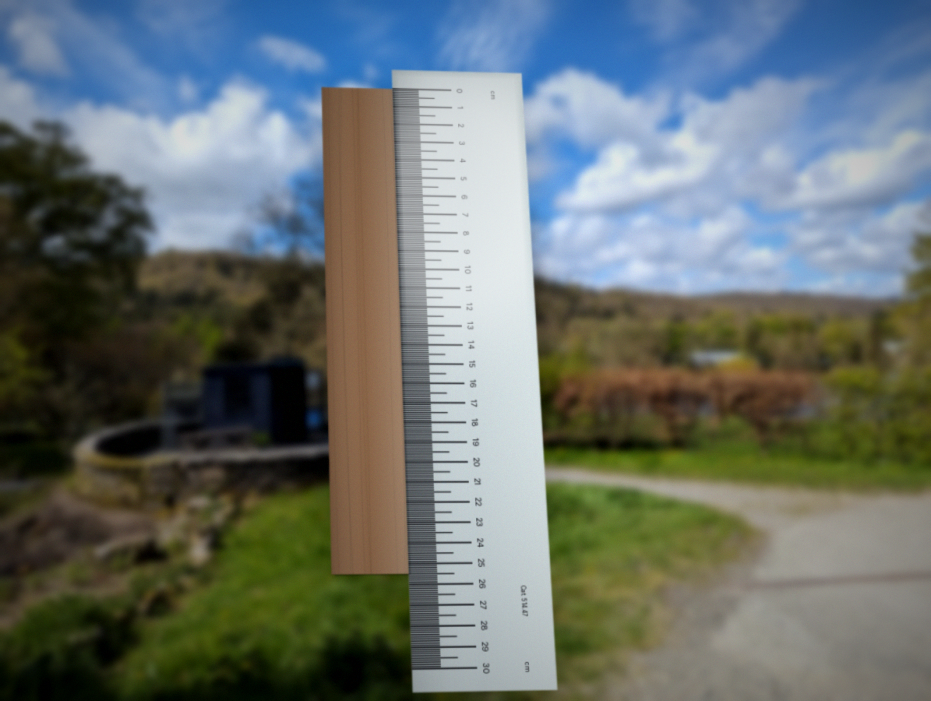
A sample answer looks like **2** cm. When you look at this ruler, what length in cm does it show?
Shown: **25.5** cm
